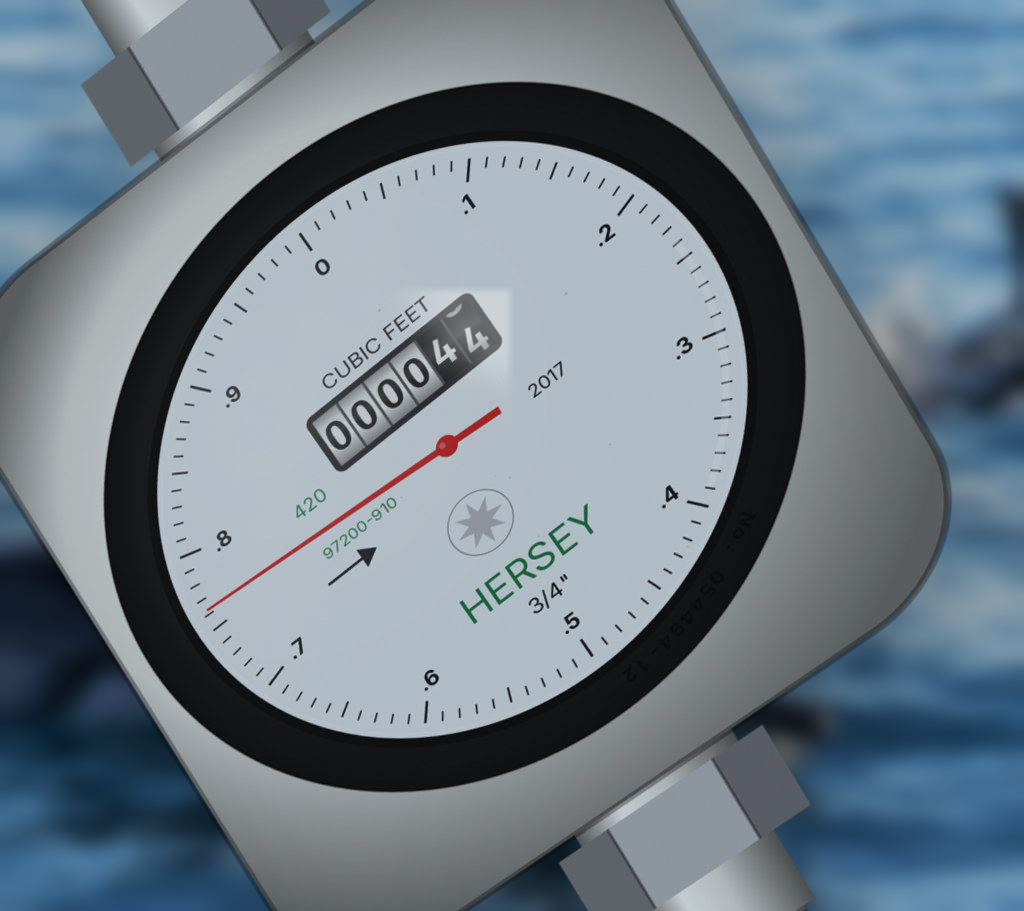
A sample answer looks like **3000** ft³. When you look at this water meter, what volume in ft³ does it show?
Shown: **43.76** ft³
